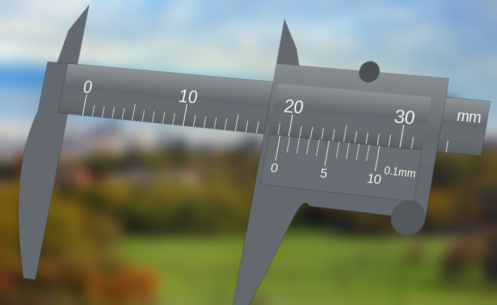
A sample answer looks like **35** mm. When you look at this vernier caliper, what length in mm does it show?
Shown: **19.2** mm
